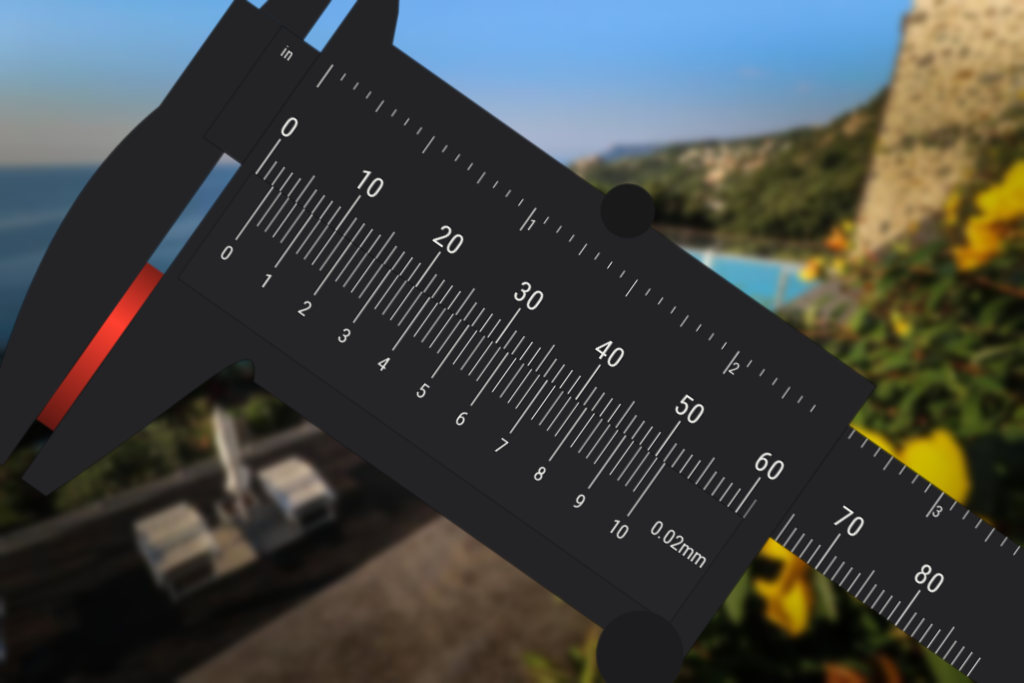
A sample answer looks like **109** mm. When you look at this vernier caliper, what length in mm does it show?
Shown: **2.2** mm
